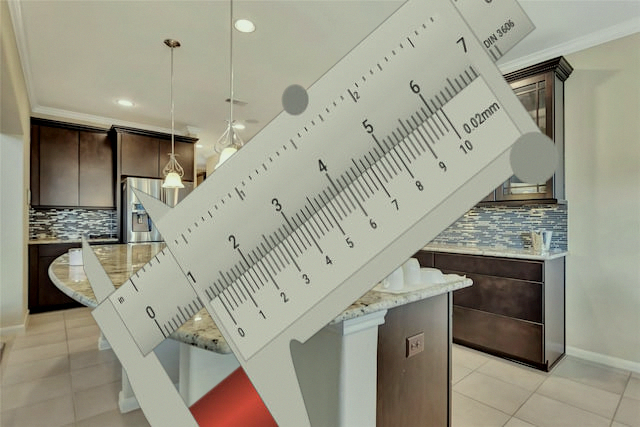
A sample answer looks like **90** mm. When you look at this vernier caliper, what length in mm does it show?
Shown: **12.5** mm
